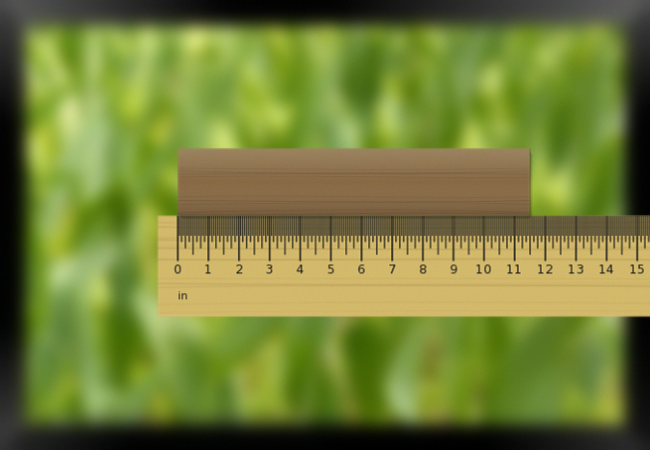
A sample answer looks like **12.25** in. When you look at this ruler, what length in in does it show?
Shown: **11.5** in
